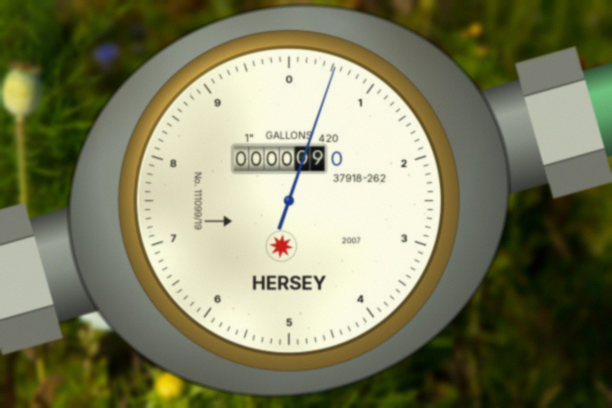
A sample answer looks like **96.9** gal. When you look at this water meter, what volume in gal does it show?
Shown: **90.5** gal
